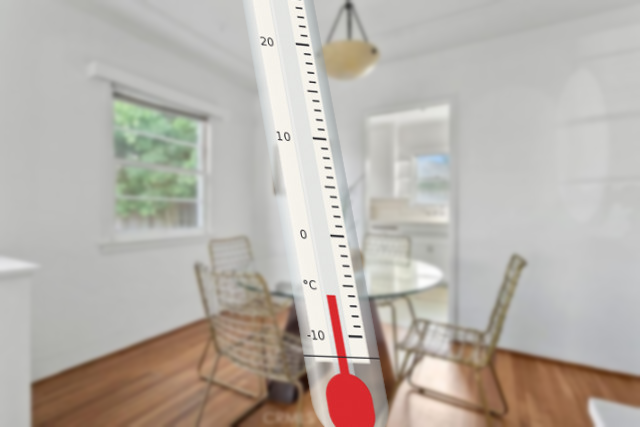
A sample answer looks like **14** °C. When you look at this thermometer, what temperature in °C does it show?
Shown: **-6** °C
